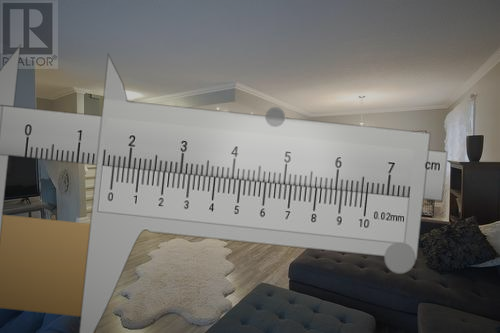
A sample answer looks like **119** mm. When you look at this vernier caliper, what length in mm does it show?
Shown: **17.0** mm
